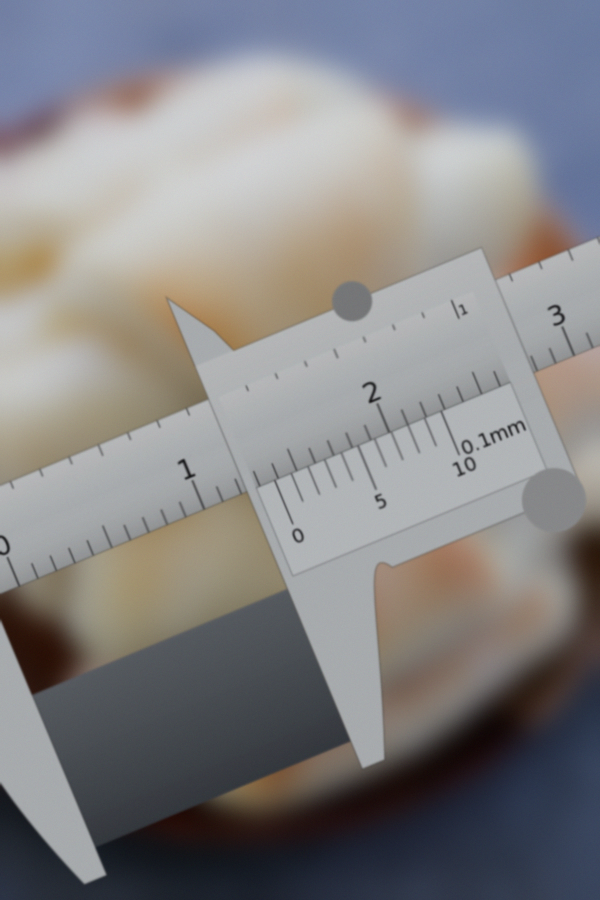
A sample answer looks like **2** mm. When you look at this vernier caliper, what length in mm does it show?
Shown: **13.8** mm
